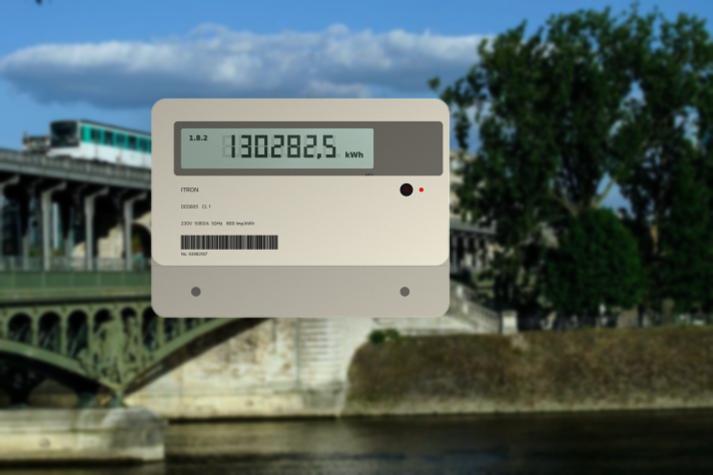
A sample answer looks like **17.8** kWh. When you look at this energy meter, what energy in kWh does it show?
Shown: **130282.5** kWh
